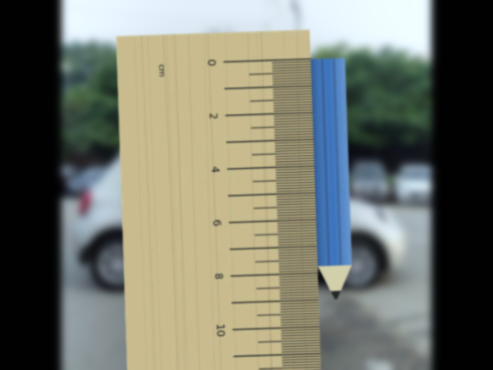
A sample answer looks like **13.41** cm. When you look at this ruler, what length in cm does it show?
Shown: **9** cm
